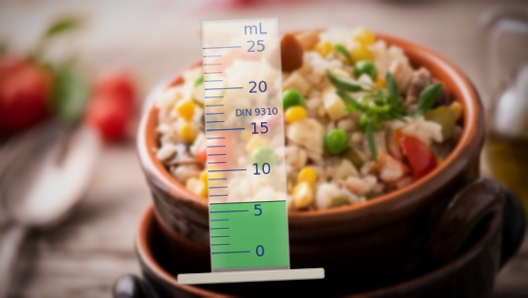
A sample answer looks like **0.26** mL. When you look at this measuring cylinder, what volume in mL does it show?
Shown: **6** mL
